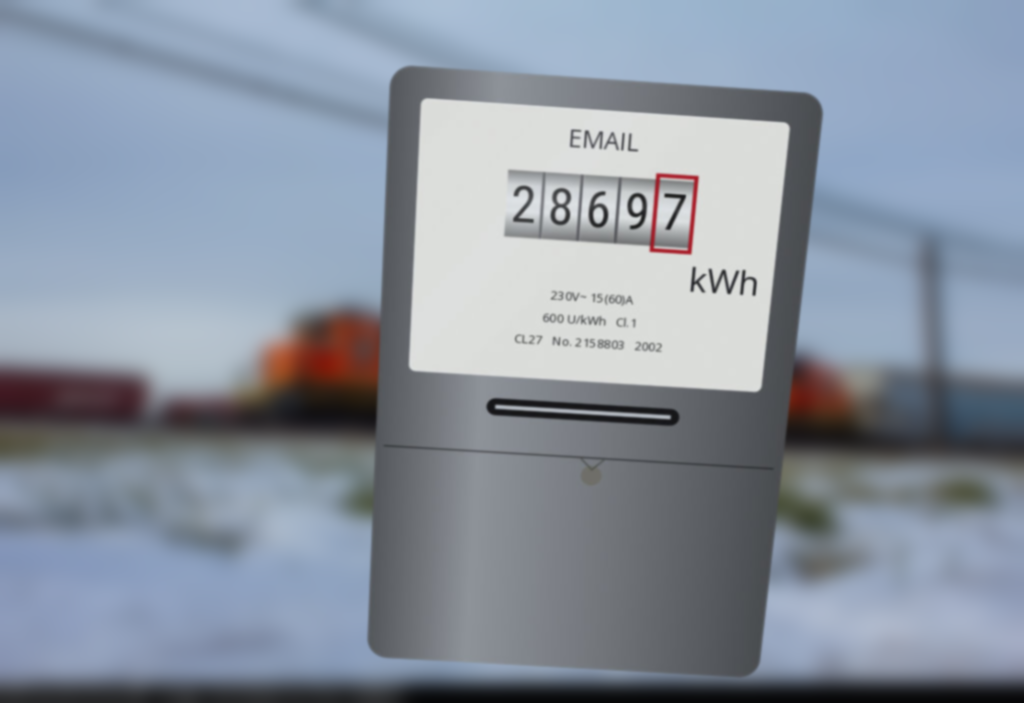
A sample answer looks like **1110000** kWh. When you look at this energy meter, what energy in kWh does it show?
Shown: **2869.7** kWh
